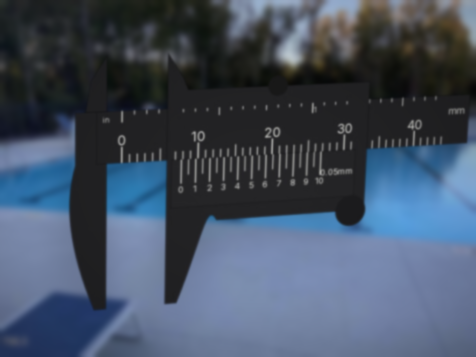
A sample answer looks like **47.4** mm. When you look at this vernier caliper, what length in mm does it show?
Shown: **7.8** mm
